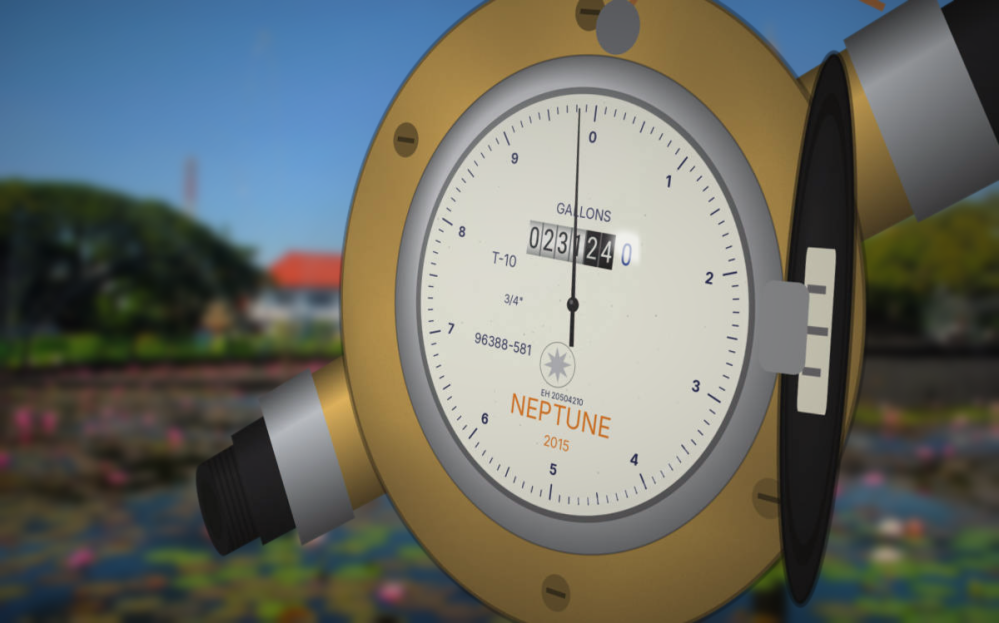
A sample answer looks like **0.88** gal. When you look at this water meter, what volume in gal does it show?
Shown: **231239.8** gal
